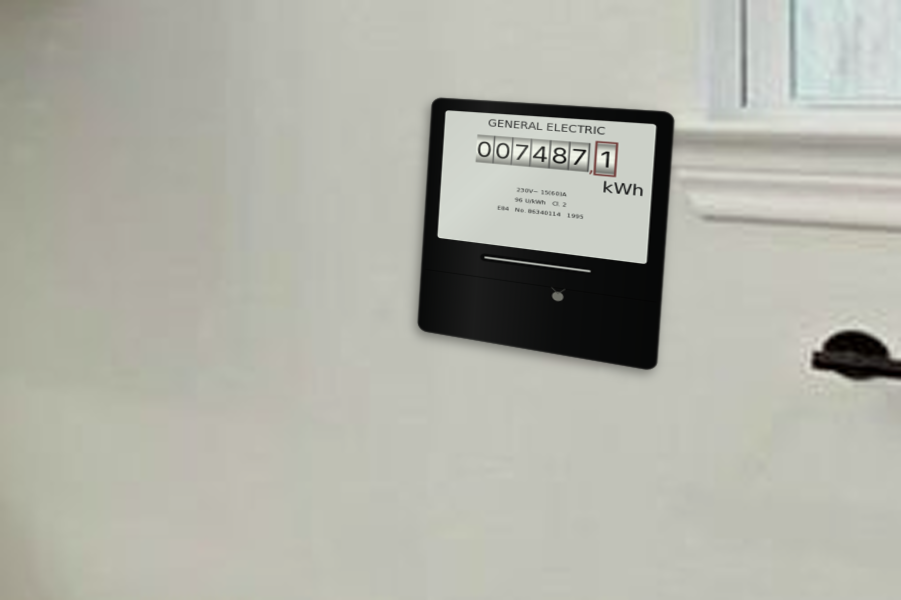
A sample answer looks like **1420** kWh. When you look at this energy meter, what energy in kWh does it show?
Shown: **7487.1** kWh
